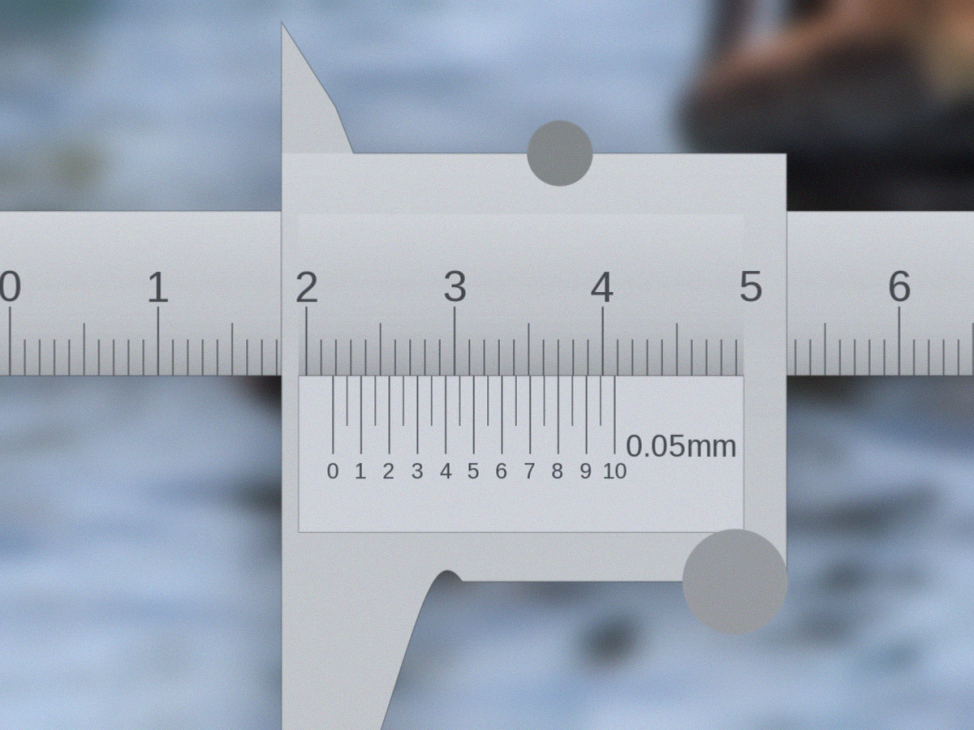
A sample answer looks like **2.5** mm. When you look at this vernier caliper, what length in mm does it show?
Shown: **21.8** mm
